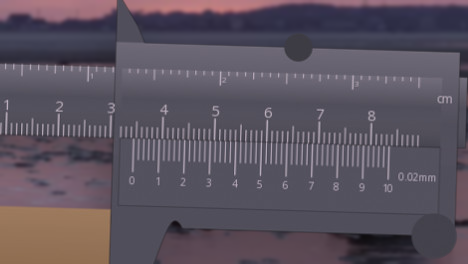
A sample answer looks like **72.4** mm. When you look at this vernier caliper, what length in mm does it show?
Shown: **34.5** mm
